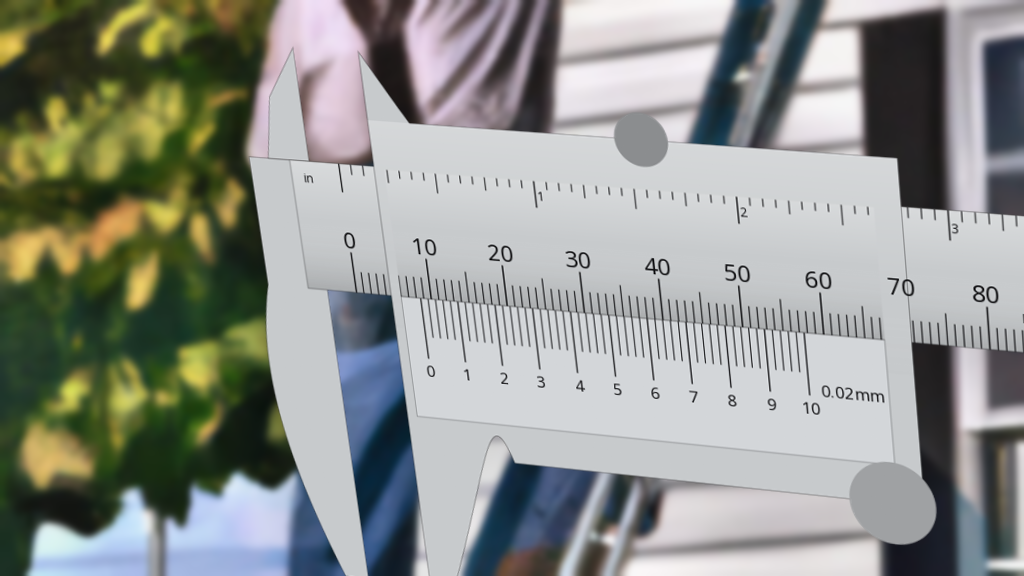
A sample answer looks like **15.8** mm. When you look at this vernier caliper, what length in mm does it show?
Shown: **8.6** mm
